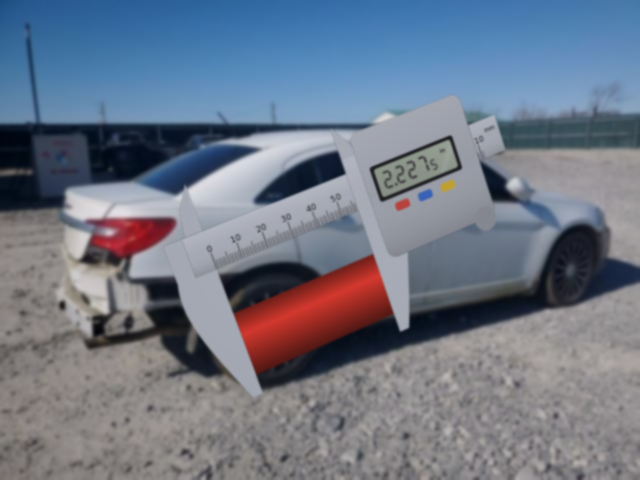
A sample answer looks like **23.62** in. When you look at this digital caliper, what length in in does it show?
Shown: **2.2275** in
